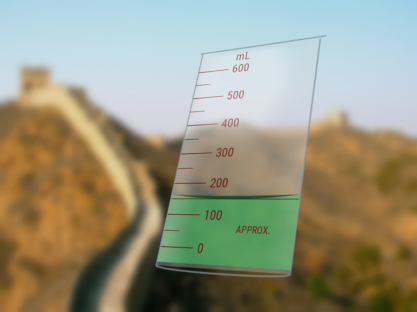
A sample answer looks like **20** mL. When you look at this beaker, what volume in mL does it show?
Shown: **150** mL
